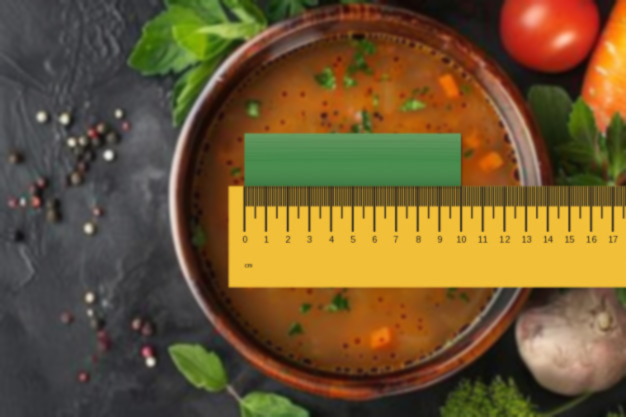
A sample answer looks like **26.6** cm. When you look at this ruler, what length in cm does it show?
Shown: **10** cm
